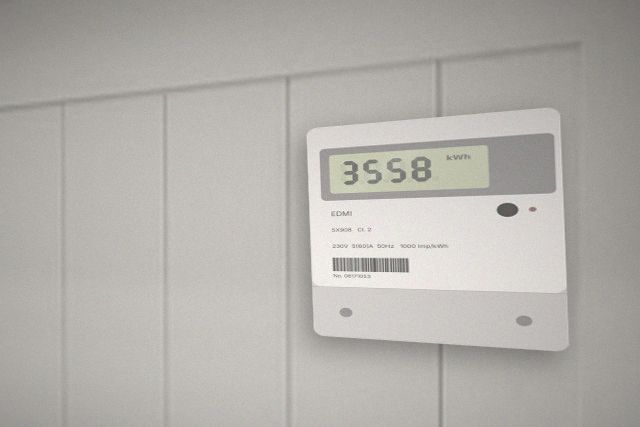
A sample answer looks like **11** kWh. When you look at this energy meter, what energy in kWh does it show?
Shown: **3558** kWh
